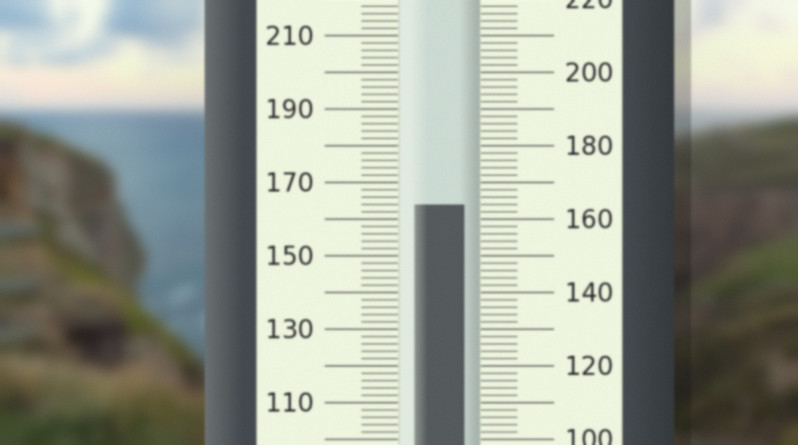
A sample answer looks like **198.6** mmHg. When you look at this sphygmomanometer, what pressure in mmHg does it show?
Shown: **164** mmHg
